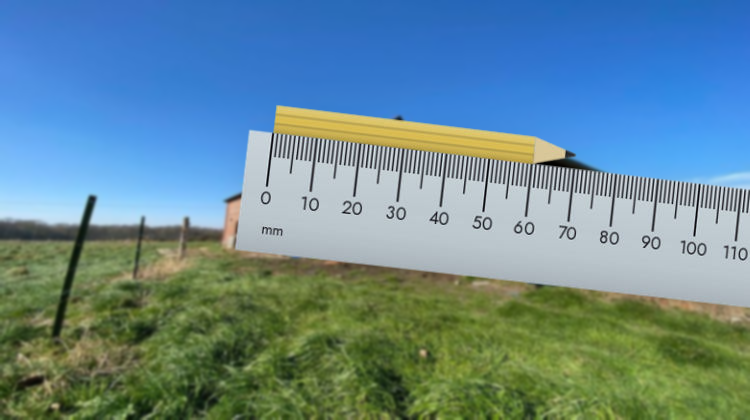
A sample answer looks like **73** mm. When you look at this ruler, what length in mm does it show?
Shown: **70** mm
